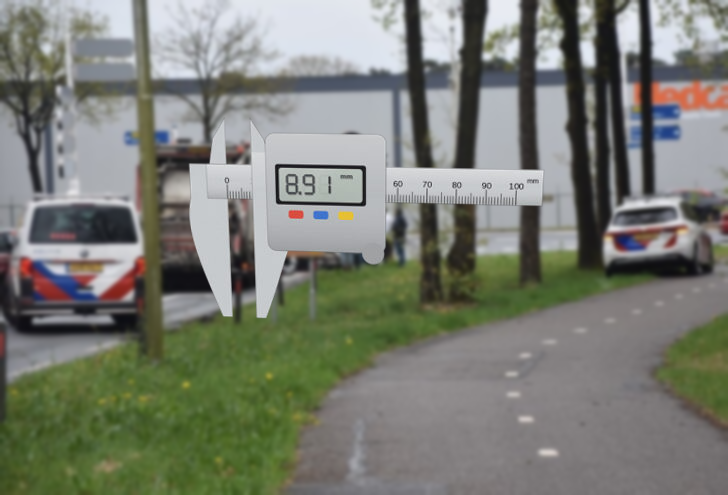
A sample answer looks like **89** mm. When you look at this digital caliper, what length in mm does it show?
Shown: **8.91** mm
